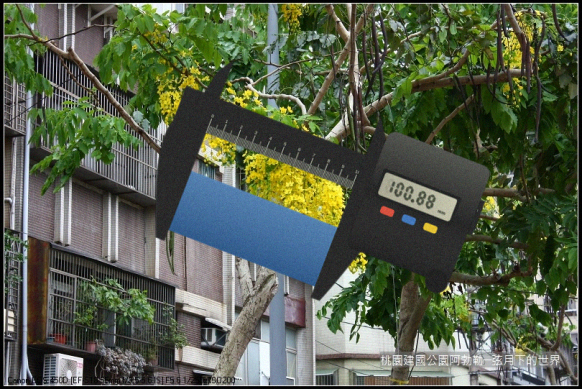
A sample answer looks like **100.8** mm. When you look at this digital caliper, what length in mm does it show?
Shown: **100.88** mm
